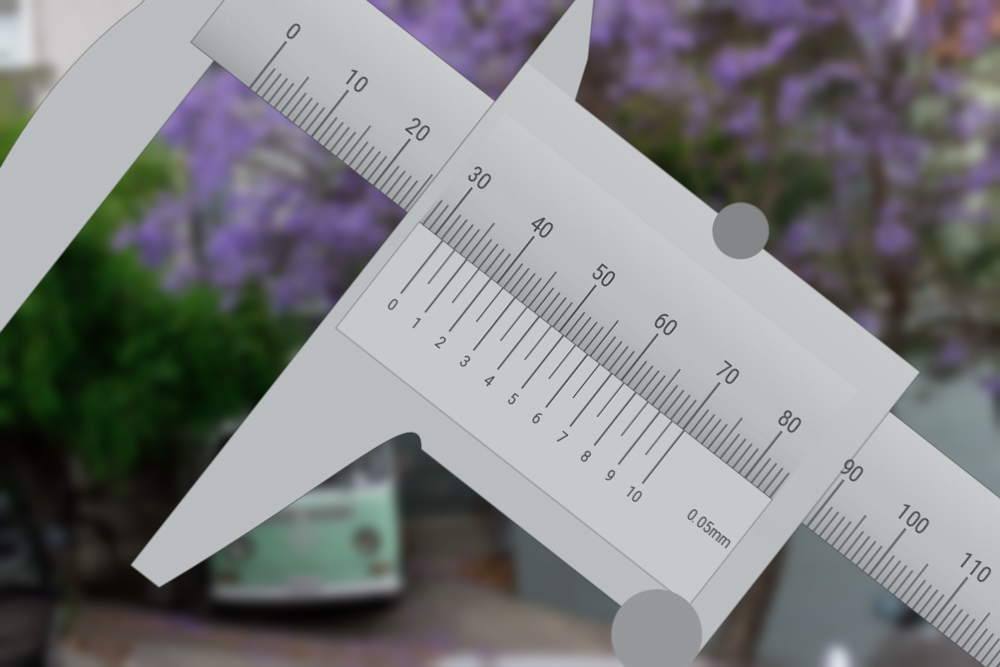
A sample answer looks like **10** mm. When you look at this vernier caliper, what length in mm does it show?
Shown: **31.2** mm
